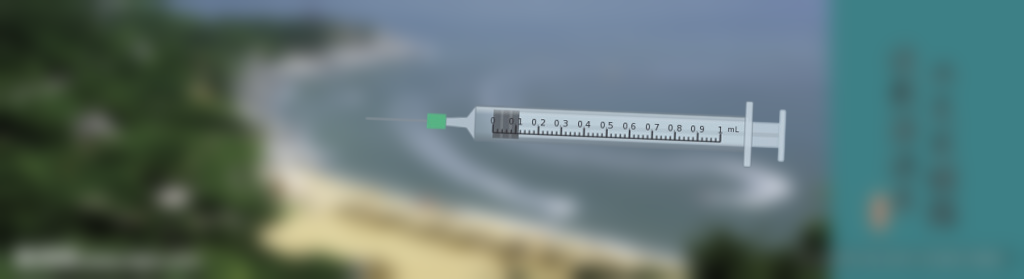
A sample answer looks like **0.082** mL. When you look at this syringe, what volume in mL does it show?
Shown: **0** mL
